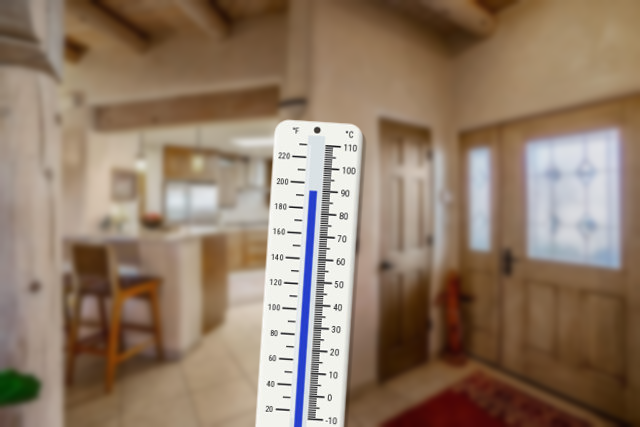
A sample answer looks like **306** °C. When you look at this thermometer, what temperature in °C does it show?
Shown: **90** °C
